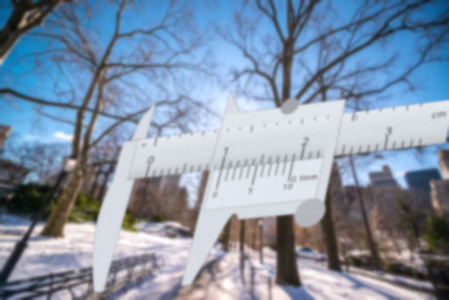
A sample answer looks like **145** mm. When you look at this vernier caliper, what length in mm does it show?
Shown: **10.0** mm
